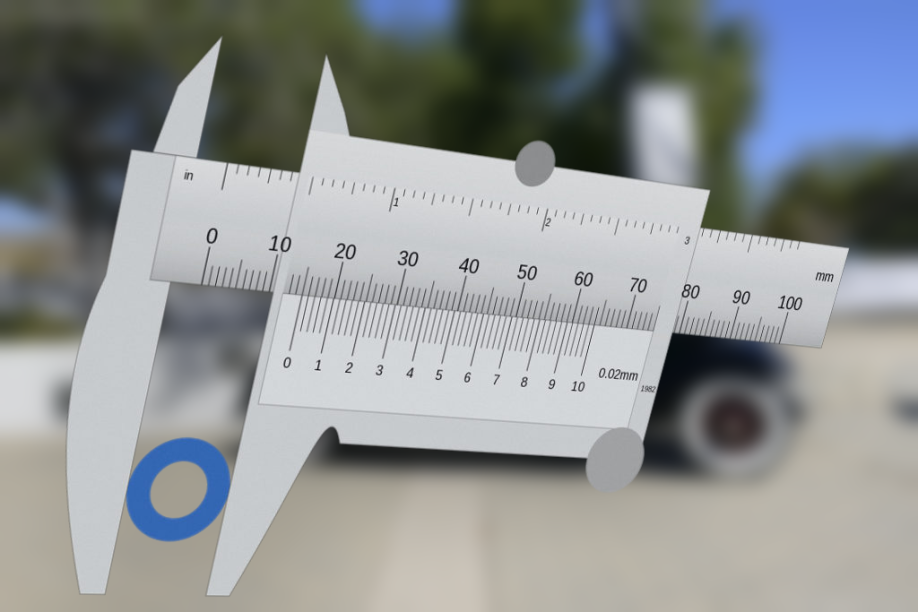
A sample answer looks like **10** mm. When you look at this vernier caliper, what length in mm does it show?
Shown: **15.0** mm
